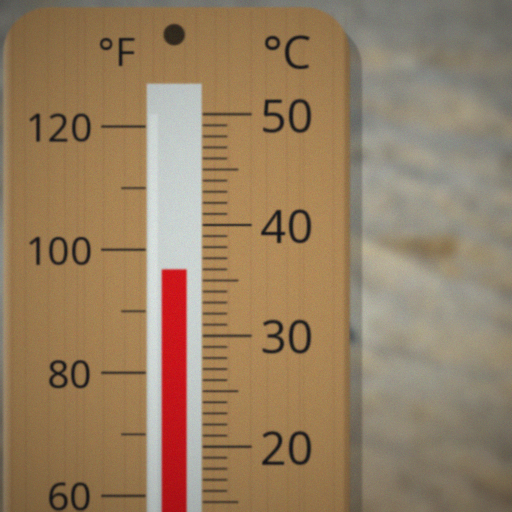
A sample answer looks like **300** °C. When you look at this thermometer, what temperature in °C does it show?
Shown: **36** °C
